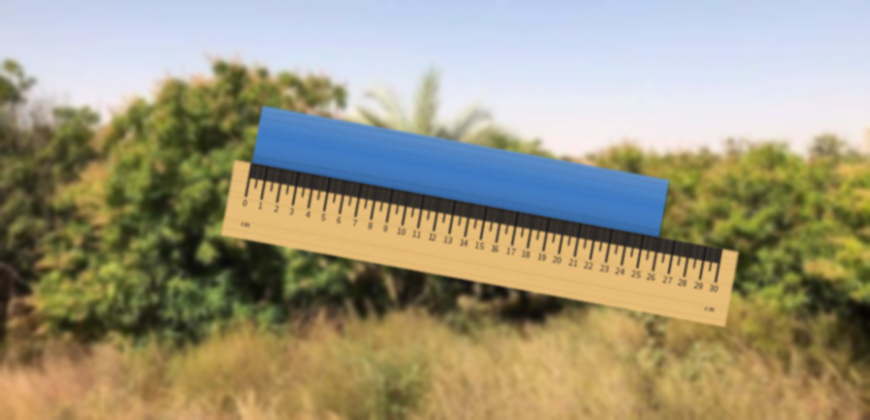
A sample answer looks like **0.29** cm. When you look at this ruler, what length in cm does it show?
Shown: **26** cm
